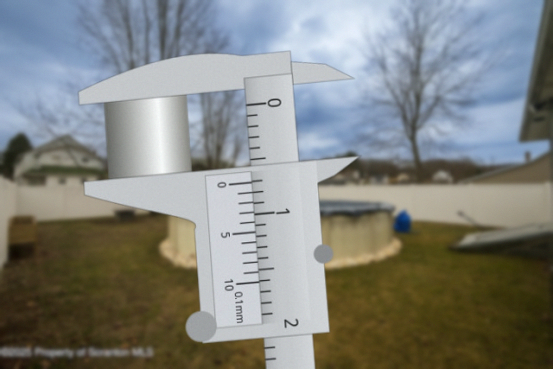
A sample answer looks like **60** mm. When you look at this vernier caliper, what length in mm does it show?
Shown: **7.1** mm
